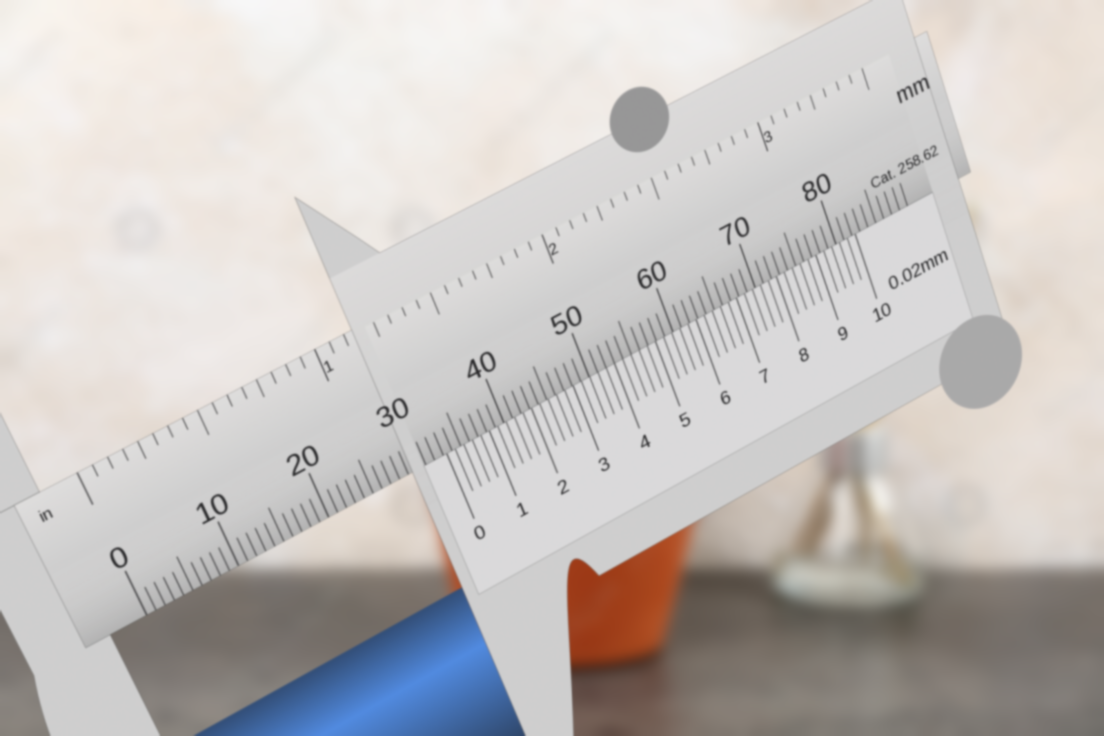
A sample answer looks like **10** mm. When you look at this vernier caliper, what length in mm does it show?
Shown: **33.4** mm
